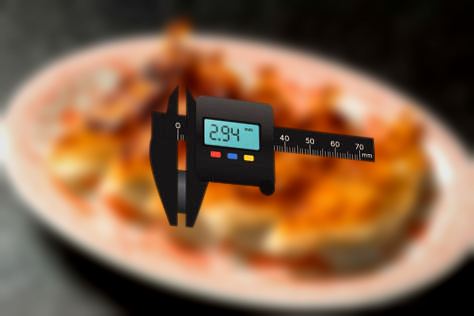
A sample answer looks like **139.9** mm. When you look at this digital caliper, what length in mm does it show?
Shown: **2.94** mm
